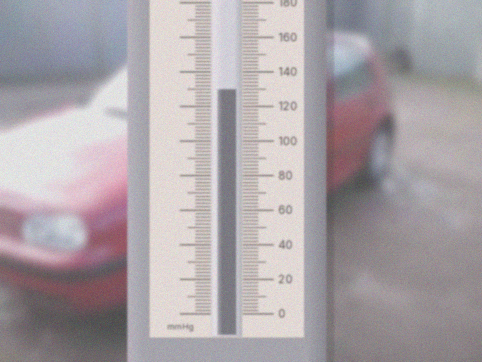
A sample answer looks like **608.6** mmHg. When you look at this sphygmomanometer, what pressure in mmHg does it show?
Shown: **130** mmHg
